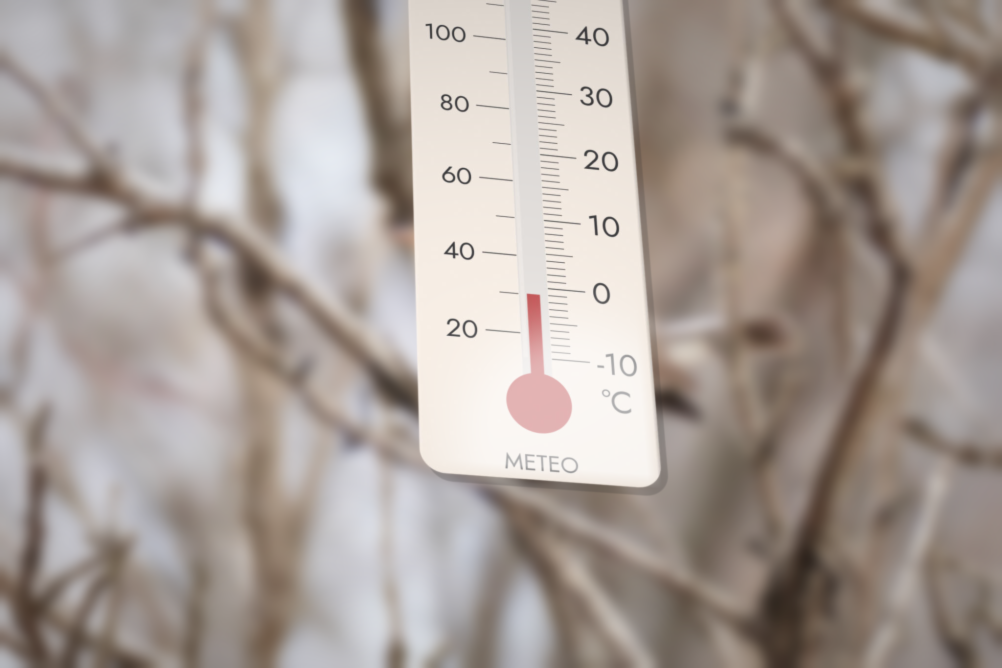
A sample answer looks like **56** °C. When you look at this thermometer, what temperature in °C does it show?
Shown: **-1** °C
